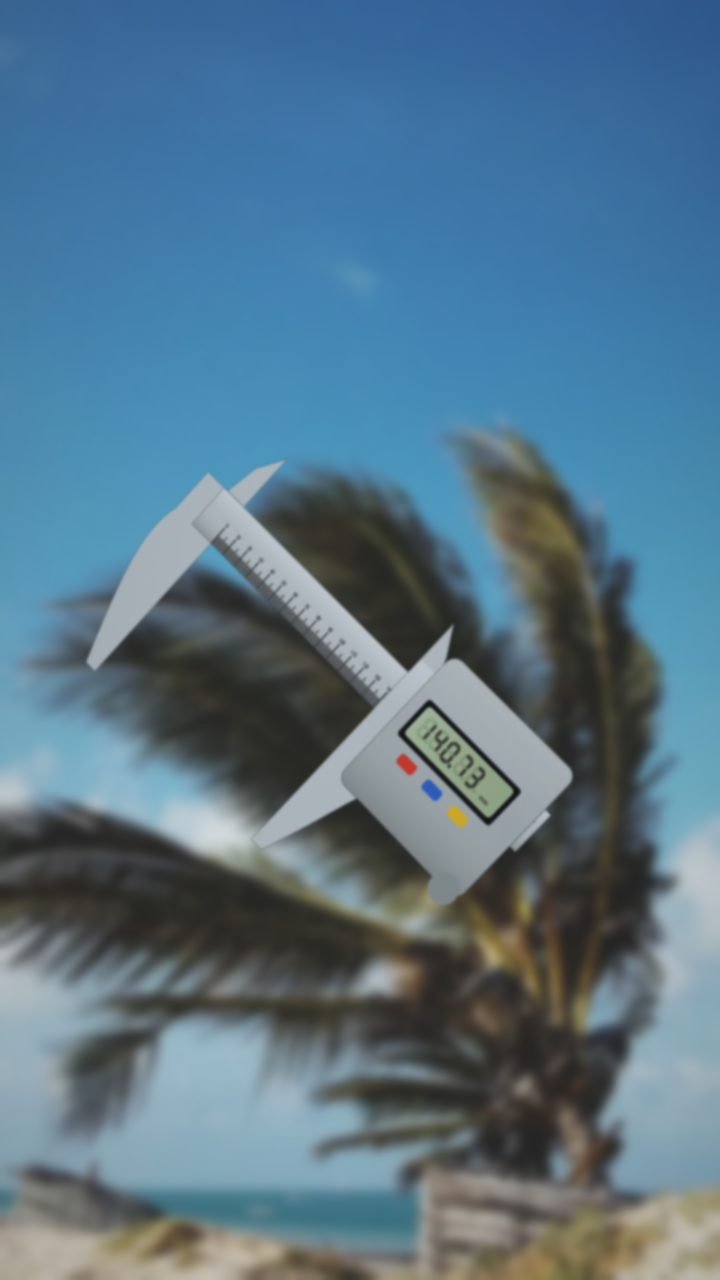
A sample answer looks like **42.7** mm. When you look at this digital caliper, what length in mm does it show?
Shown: **140.73** mm
